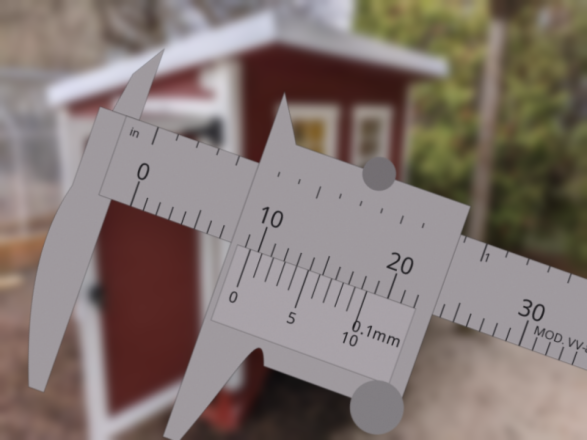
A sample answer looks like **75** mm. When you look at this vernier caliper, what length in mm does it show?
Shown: **9.4** mm
